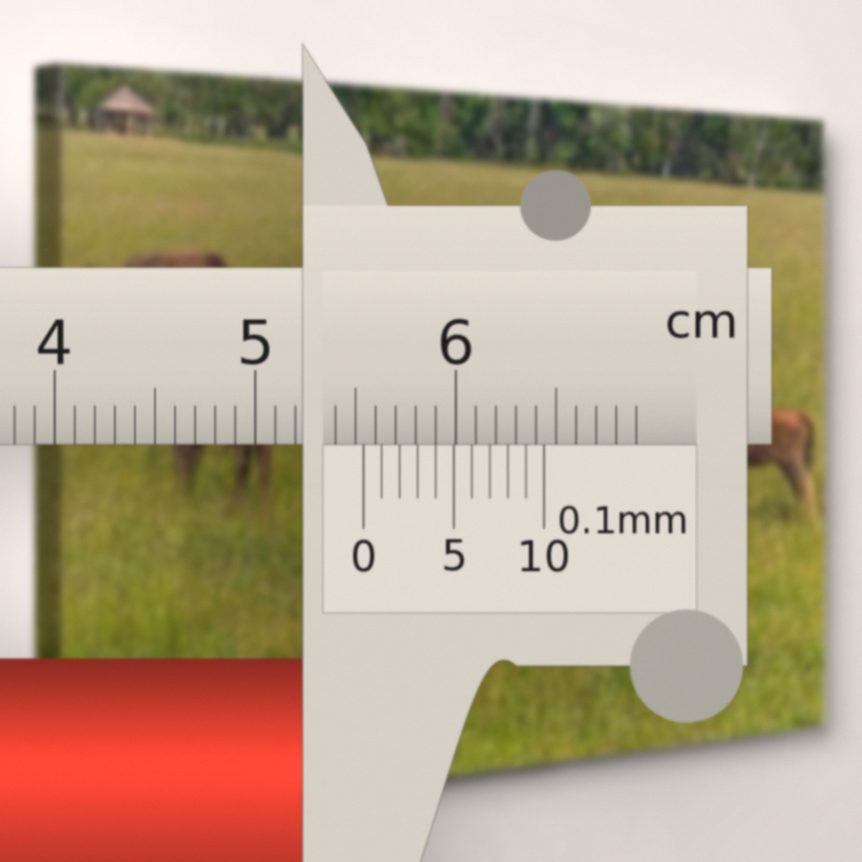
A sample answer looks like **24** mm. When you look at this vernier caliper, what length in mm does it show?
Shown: **55.4** mm
